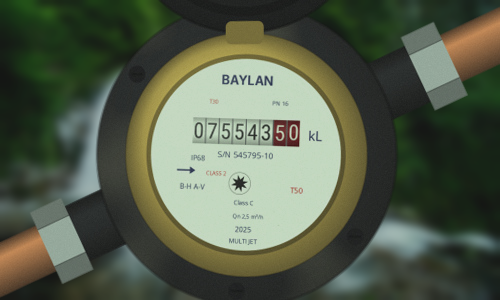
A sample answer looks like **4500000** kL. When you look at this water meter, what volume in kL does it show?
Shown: **75543.50** kL
